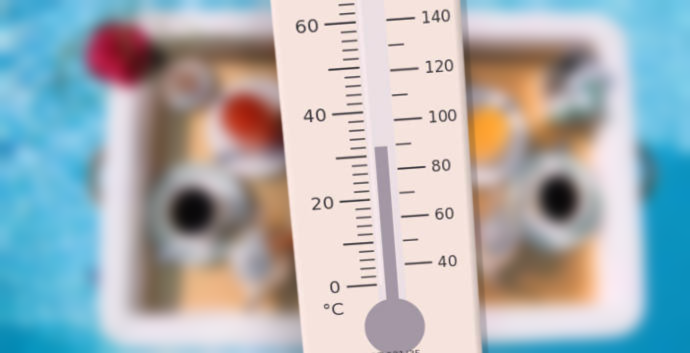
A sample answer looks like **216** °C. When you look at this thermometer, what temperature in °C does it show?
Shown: **32** °C
